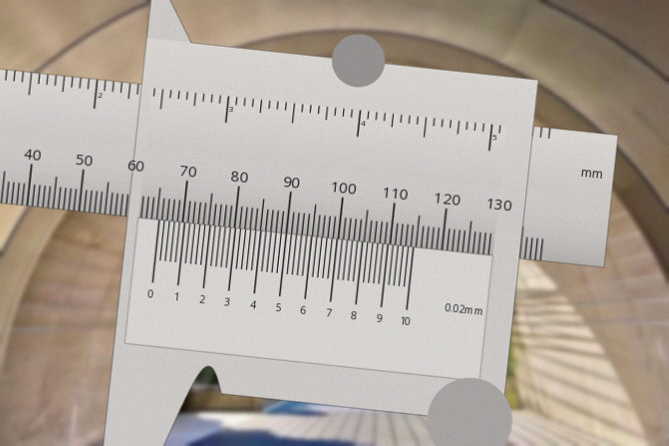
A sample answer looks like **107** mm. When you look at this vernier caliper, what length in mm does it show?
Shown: **65.5** mm
